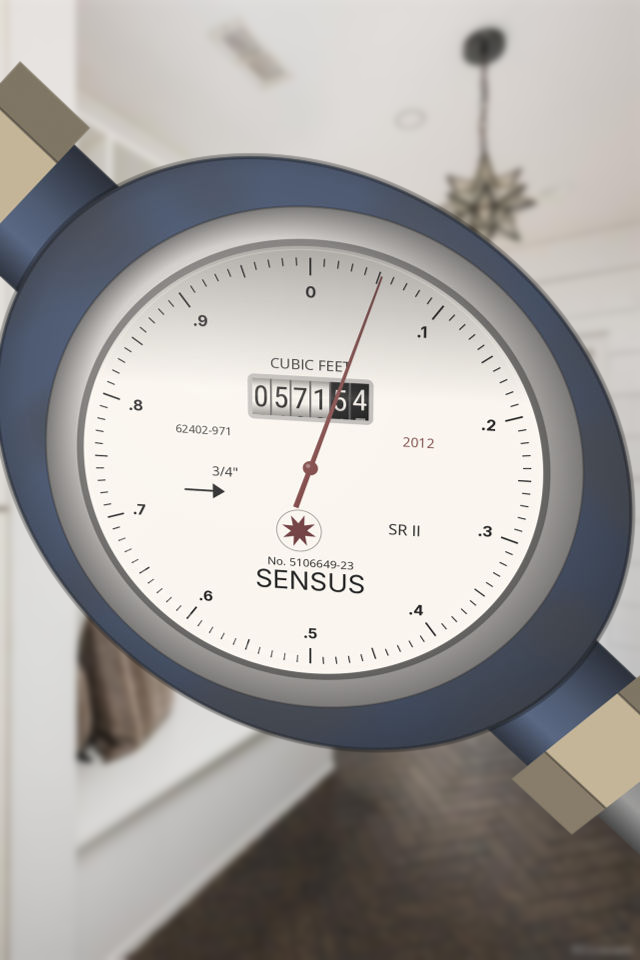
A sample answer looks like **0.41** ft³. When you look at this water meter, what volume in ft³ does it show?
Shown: **57154.05** ft³
